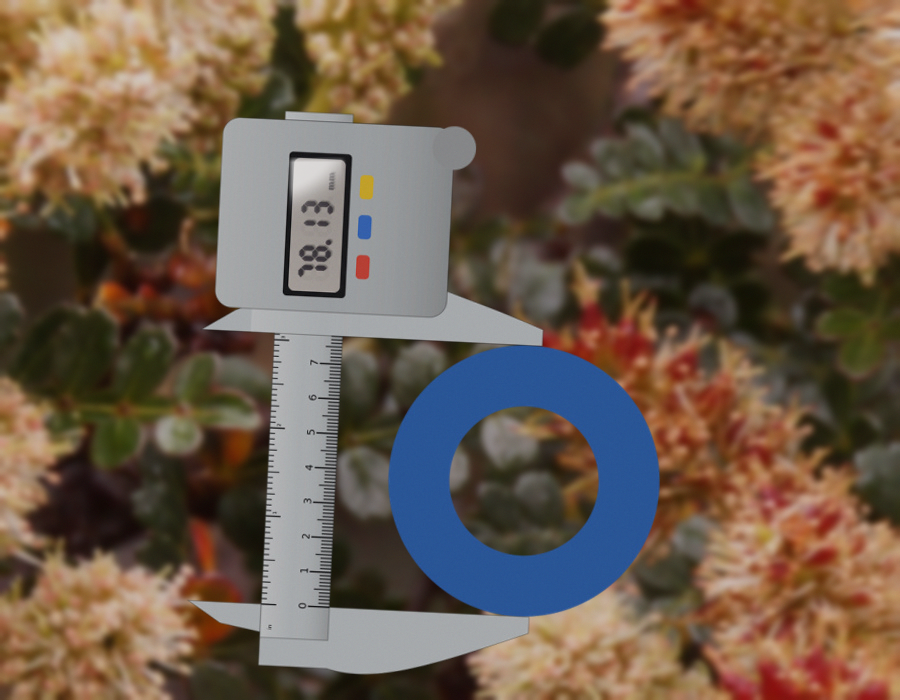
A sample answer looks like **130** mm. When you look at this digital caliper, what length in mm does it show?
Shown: **78.13** mm
